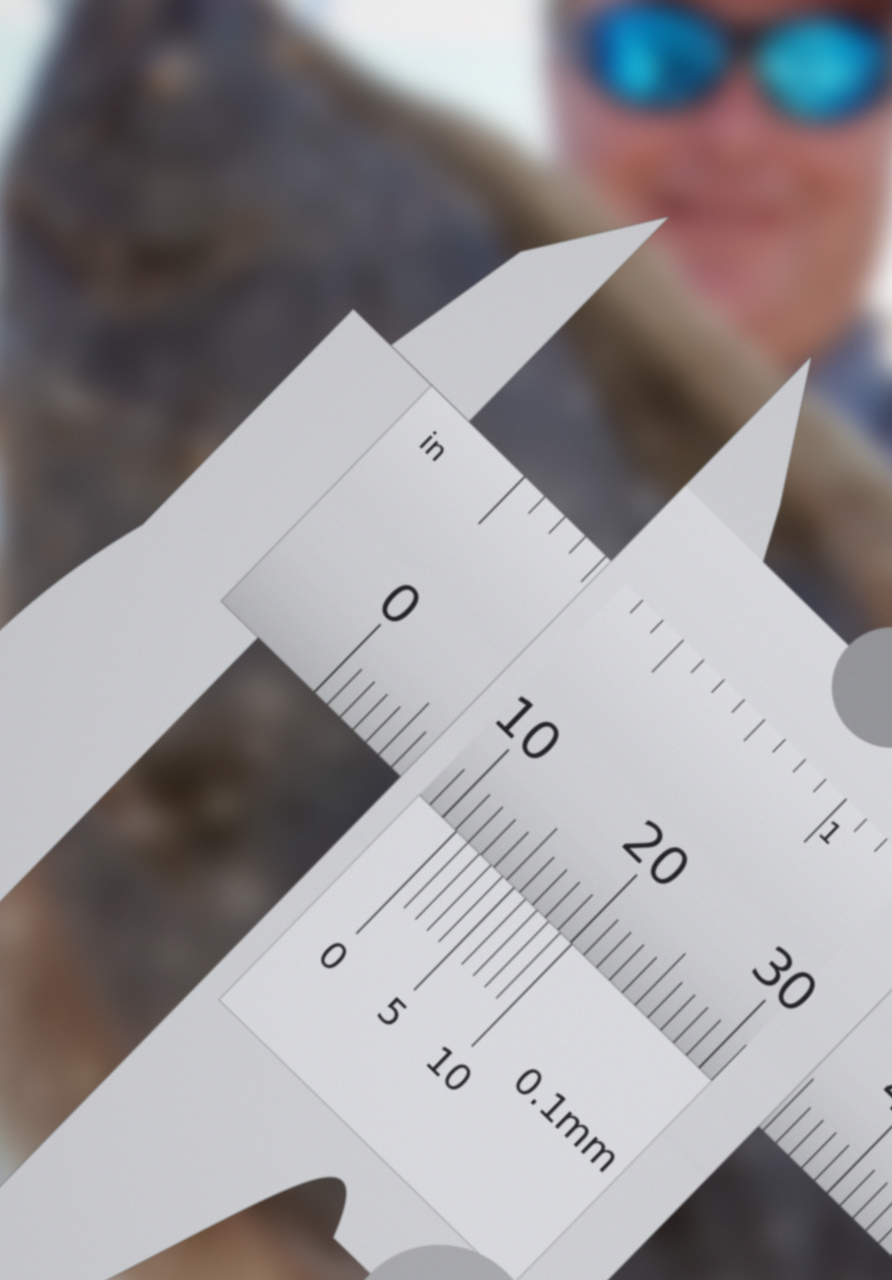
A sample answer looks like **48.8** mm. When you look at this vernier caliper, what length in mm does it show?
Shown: **11.1** mm
